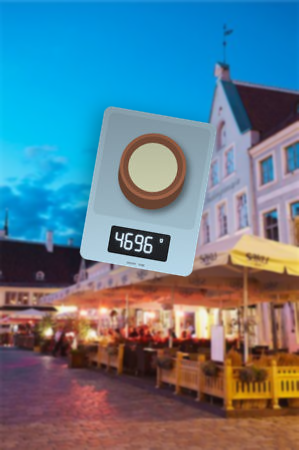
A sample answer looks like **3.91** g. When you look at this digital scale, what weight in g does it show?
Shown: **4696** g
